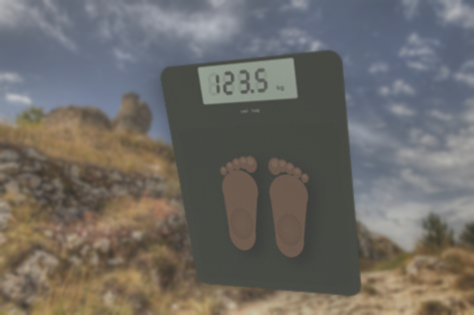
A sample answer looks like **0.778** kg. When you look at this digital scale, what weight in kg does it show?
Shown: **123.5** kg
